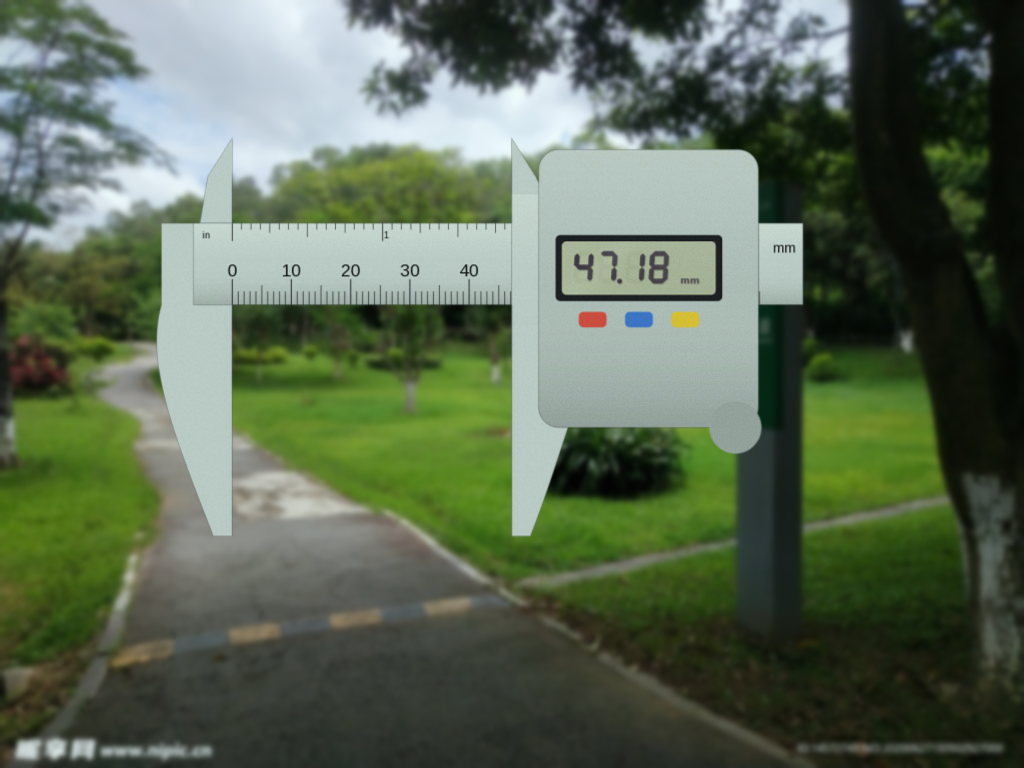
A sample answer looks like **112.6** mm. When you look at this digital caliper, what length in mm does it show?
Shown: **47.18** mm
